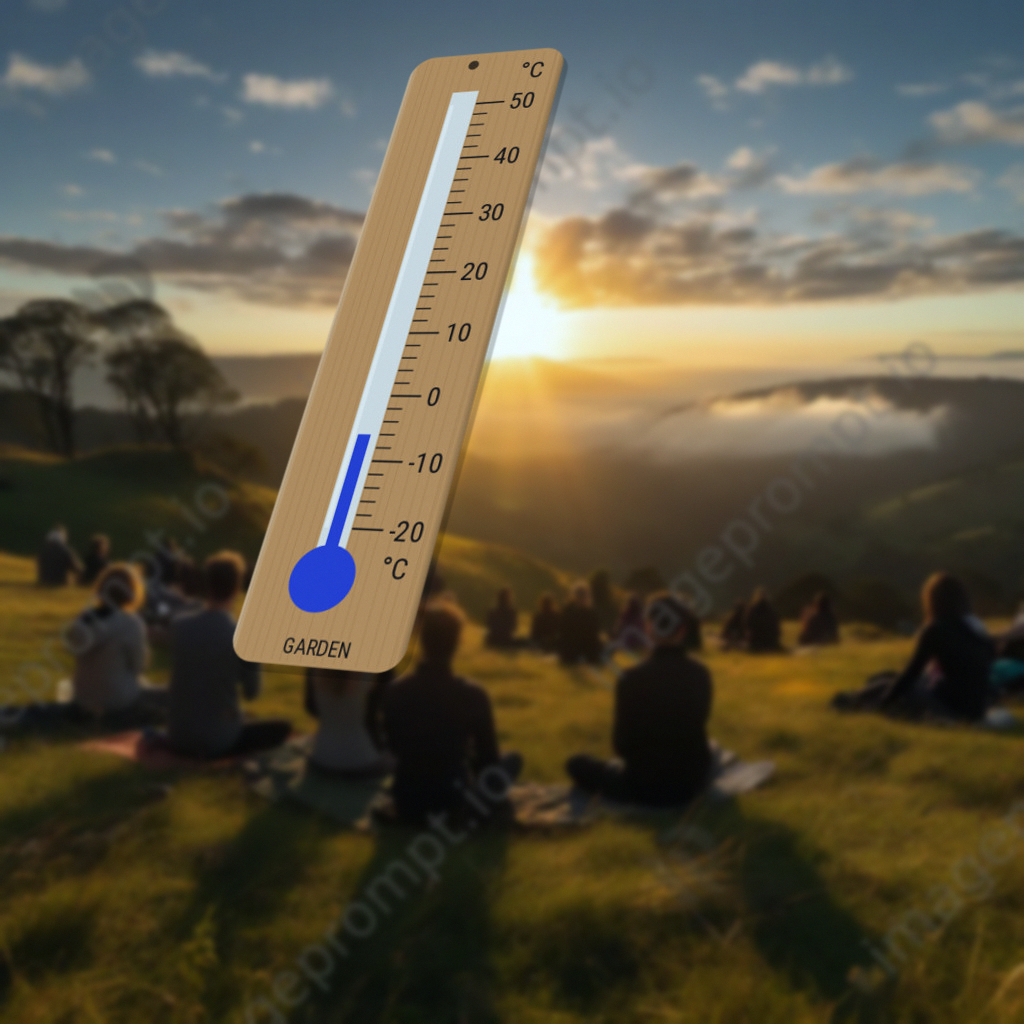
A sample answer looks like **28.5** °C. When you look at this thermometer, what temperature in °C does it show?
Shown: **-6** °C
